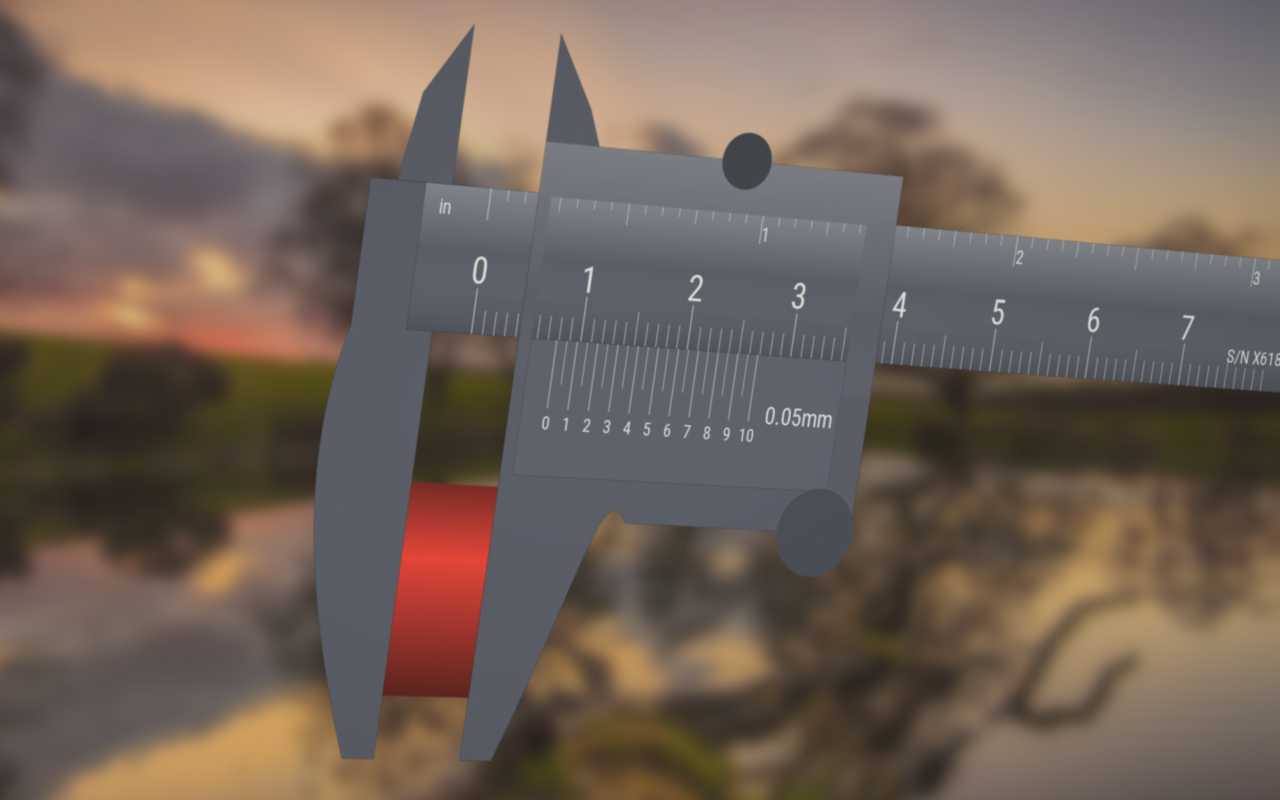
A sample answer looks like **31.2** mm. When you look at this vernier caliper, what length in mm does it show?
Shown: **7.8** mm
